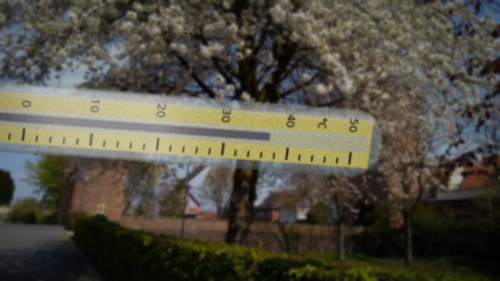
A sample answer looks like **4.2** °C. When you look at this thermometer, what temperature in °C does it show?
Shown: **37** °C
